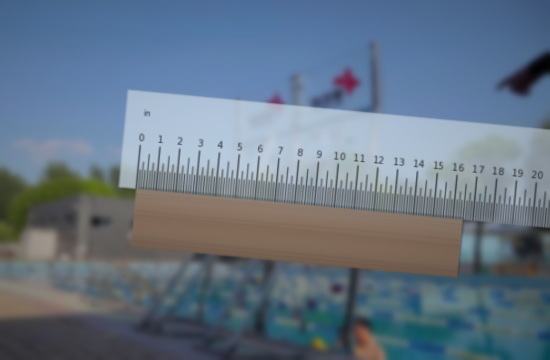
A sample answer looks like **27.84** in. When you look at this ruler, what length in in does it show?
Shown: **16.5** in
